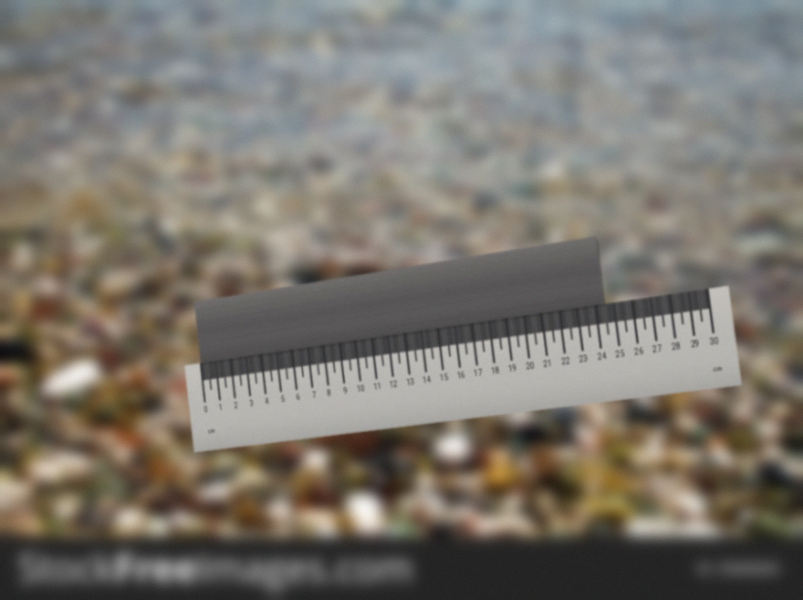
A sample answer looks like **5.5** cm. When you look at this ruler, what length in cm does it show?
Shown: **24.5** cm
